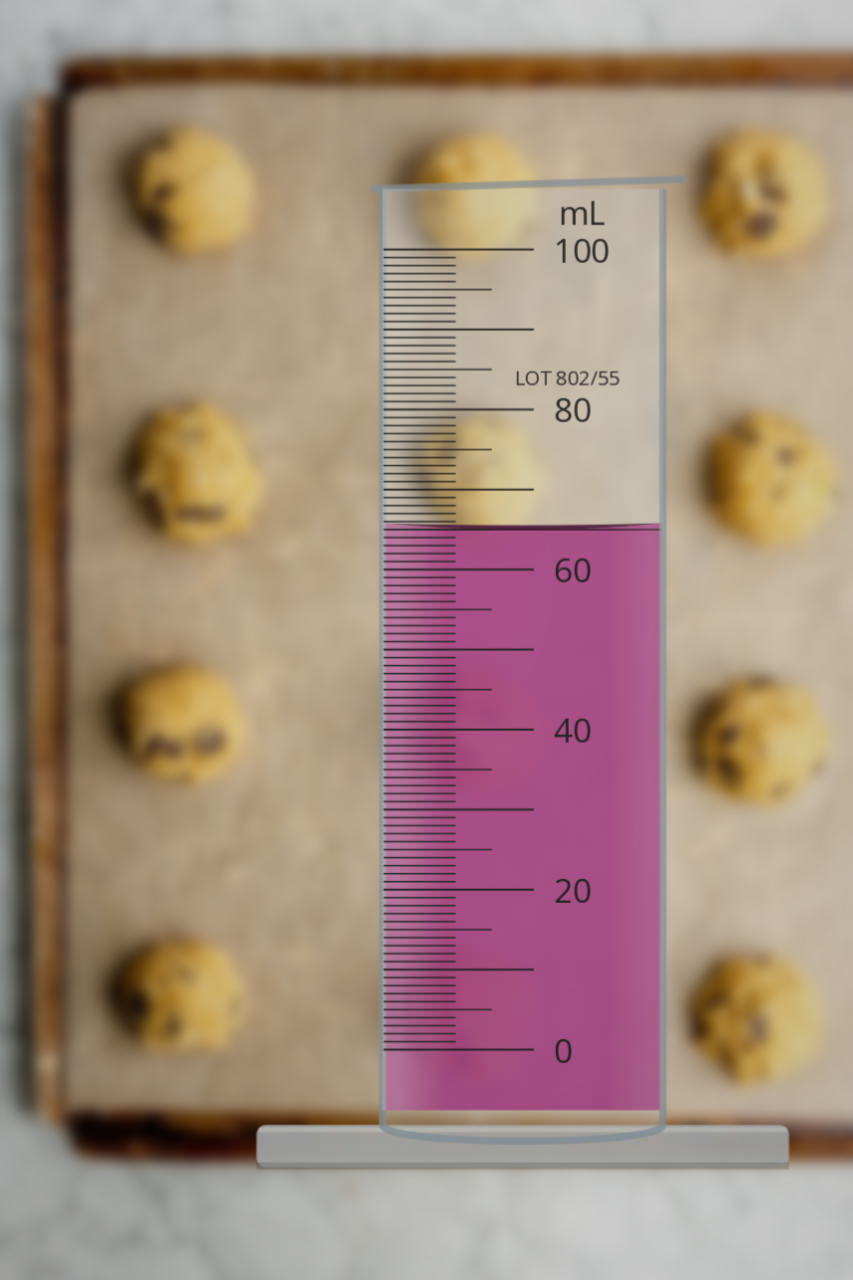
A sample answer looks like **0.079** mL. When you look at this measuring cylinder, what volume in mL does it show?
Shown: **65** mL
